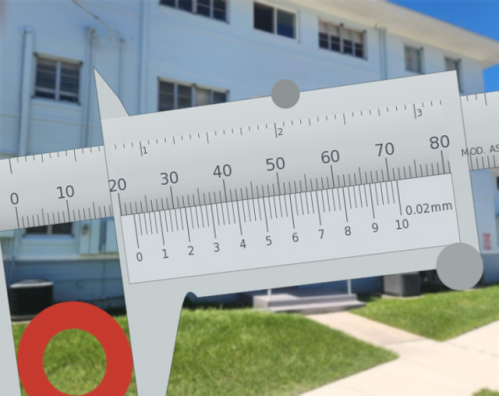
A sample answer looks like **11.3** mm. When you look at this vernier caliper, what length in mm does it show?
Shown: **22.4** mm
